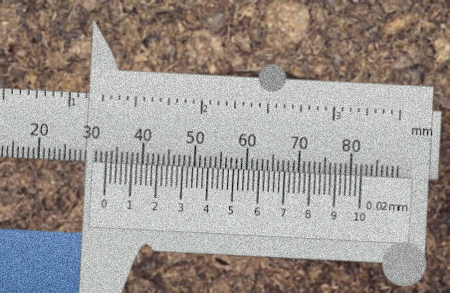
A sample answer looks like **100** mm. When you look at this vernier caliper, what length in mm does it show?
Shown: **33.0** mm
